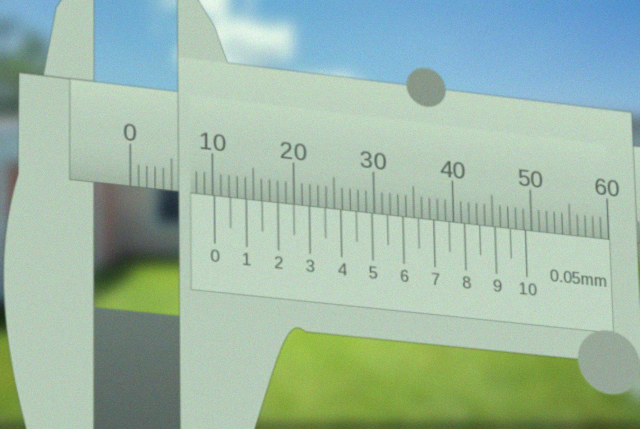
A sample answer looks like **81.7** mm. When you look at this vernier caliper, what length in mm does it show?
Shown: **10.2** mm
